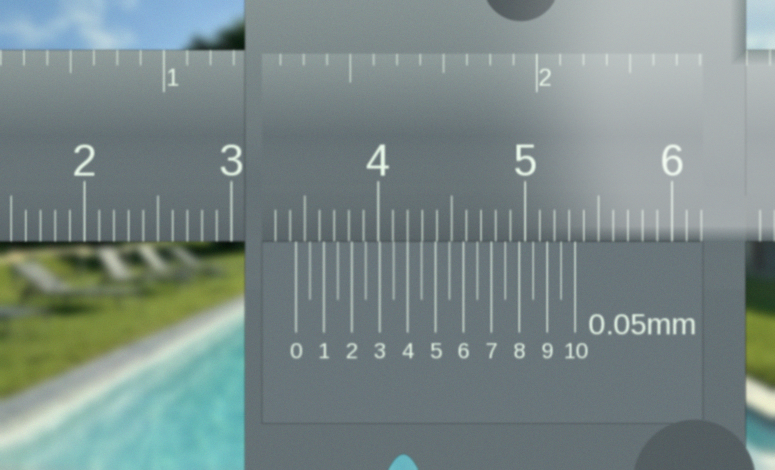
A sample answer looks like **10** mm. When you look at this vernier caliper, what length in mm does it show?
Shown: **34.4** mm
